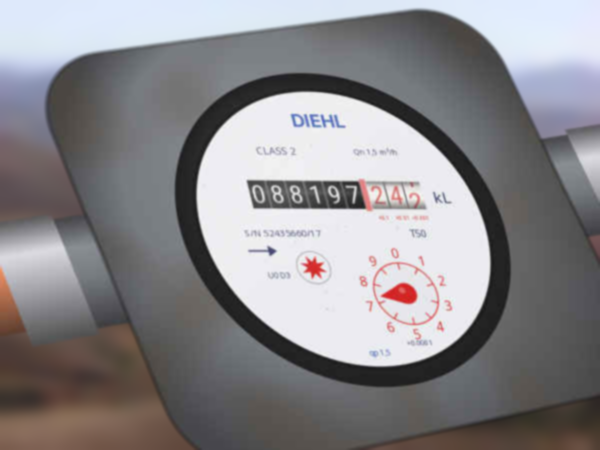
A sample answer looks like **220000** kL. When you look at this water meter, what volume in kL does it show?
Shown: **88197.2417** kL
